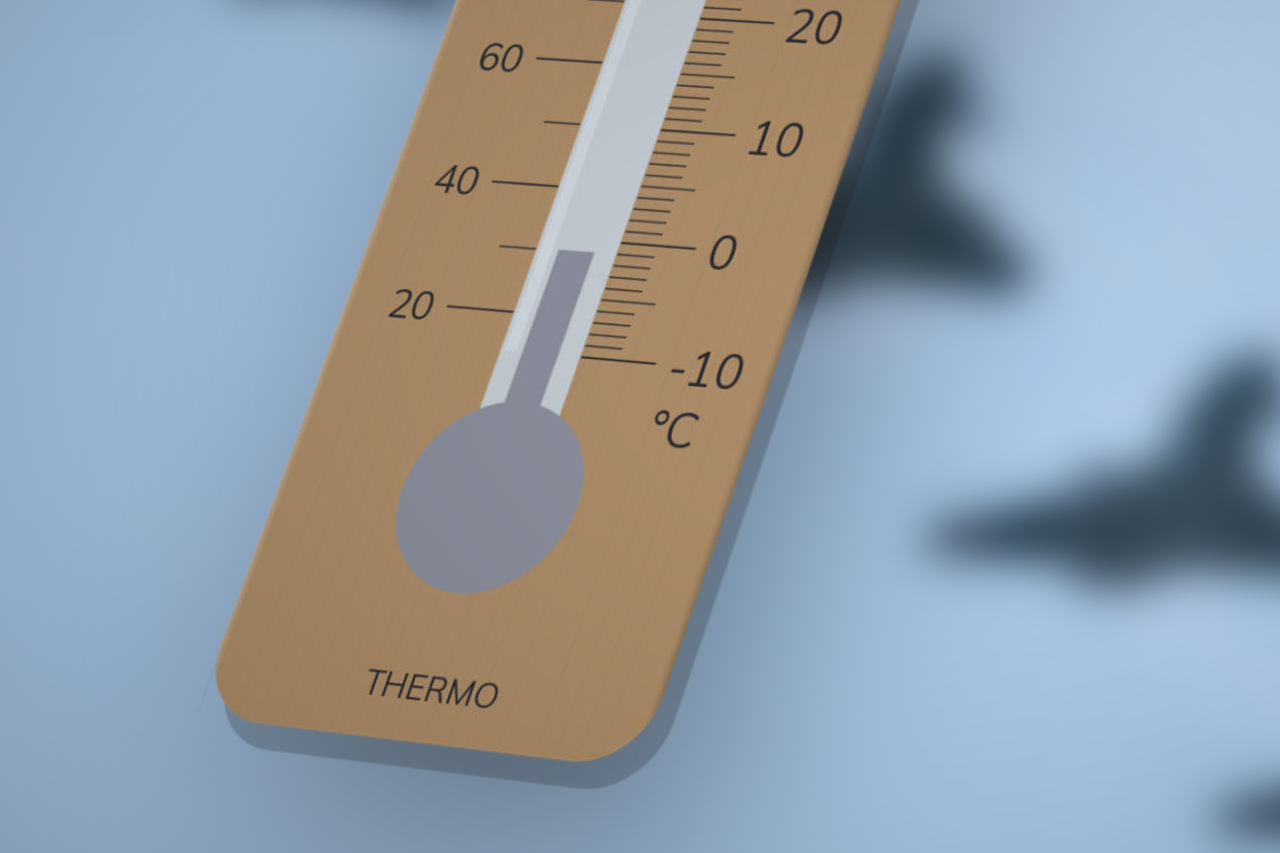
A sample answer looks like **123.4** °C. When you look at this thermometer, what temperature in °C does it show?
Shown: **-1** °C
